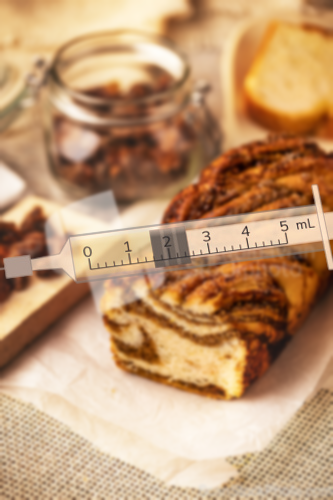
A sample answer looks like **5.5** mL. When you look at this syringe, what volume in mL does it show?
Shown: **1.6** mL
